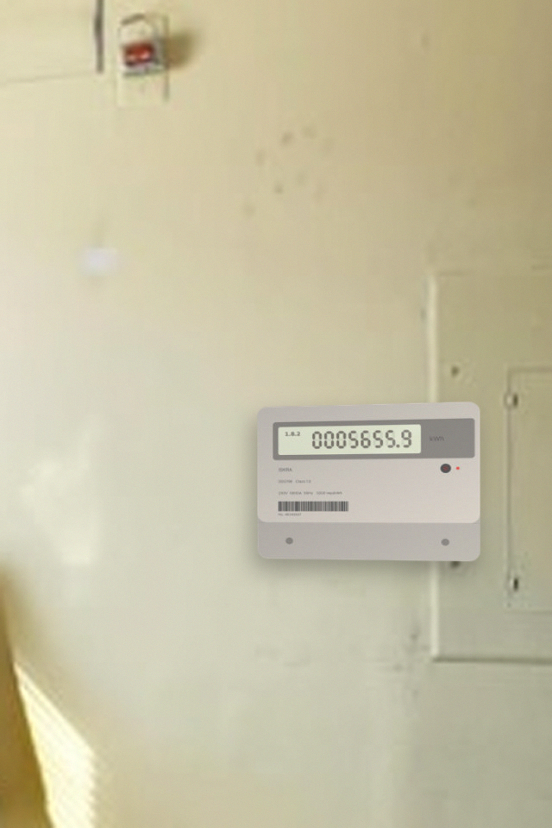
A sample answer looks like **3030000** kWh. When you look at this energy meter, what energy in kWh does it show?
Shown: **5655.9** kWh
